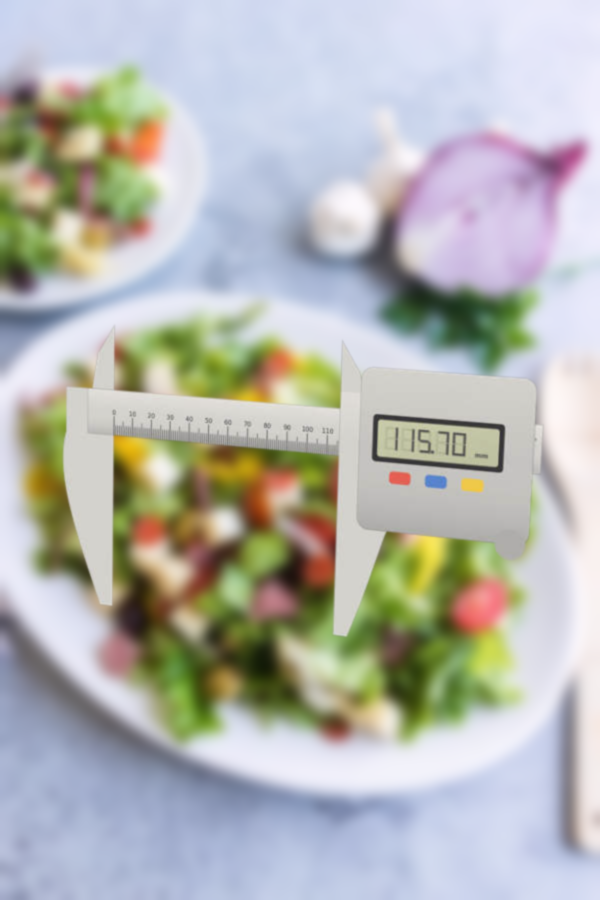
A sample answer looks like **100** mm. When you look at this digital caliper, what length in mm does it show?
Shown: **115.70** mm
